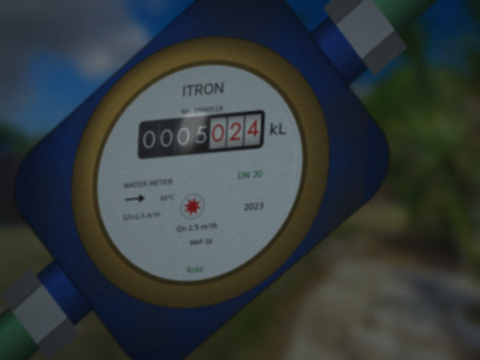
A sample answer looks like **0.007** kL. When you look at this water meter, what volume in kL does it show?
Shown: **5.024** kL
